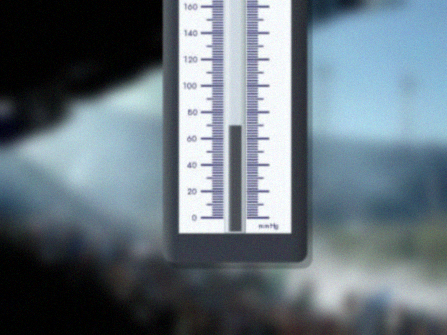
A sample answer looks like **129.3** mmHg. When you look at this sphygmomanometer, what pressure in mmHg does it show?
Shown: **70** mmHg
